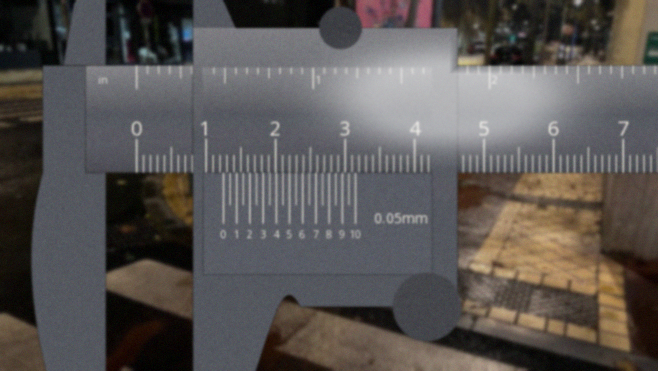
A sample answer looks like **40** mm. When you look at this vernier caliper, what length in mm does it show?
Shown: **12.5** mm
